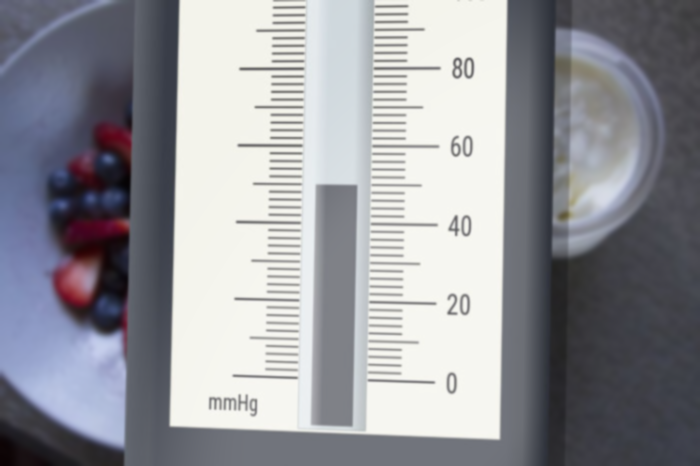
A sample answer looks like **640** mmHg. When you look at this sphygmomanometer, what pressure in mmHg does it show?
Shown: **50** mmHg
